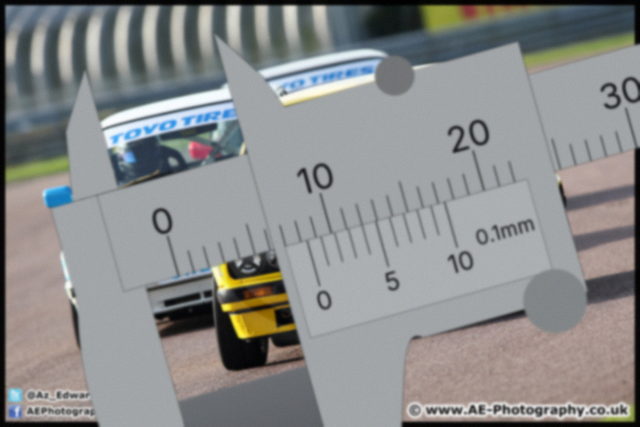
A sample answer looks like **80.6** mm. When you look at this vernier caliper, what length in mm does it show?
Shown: **8.4** mm
